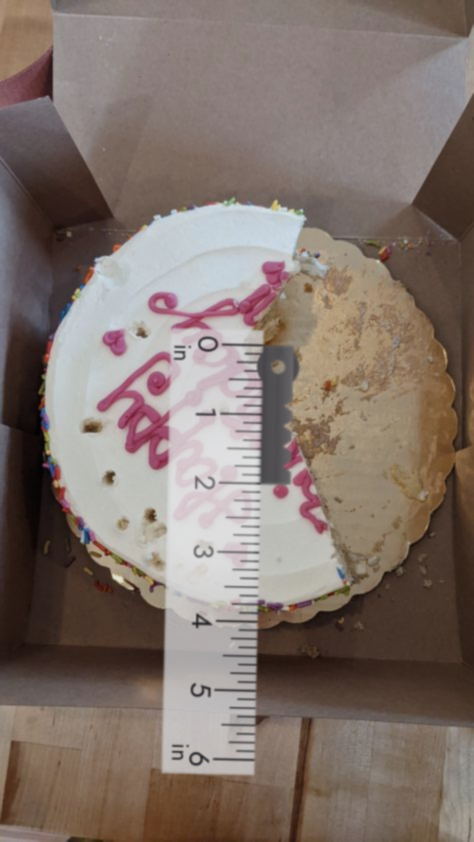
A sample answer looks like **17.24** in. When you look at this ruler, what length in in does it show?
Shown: **2** in
